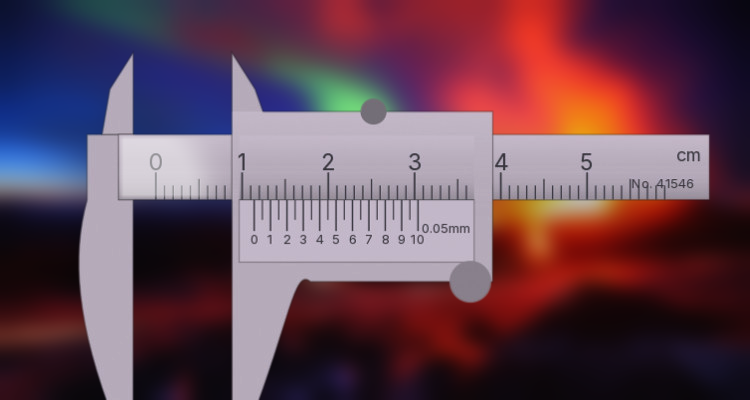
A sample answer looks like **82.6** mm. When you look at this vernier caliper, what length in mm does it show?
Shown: **11.4** mm
